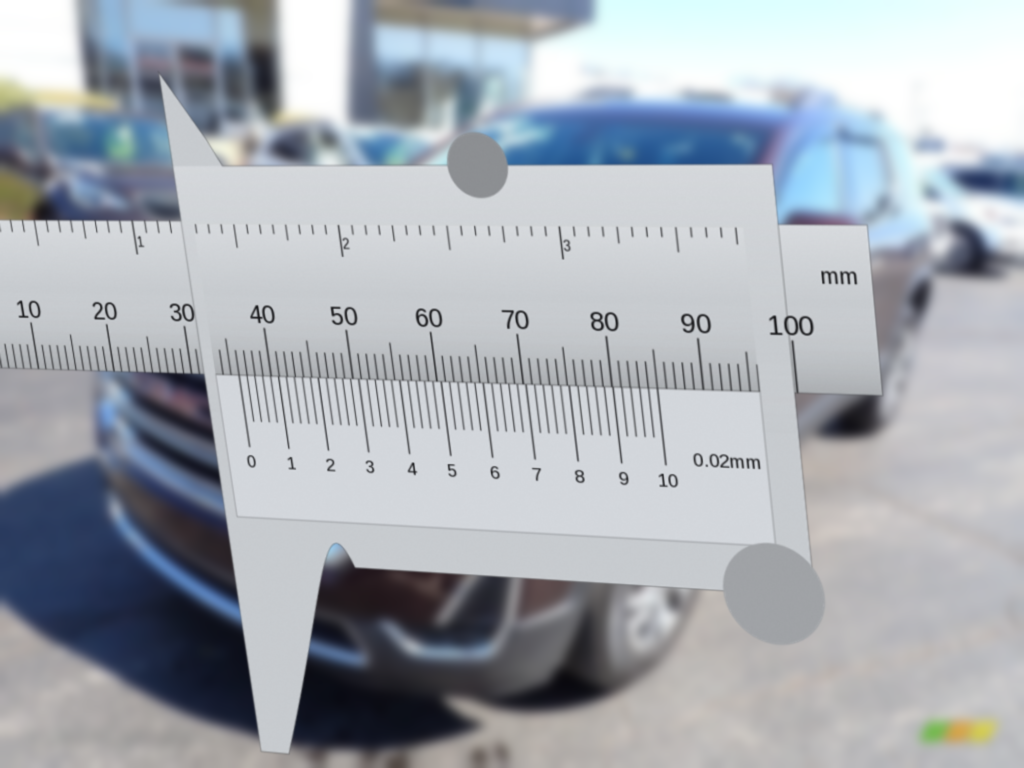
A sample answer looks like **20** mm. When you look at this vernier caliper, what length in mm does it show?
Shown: **36.0** mm
